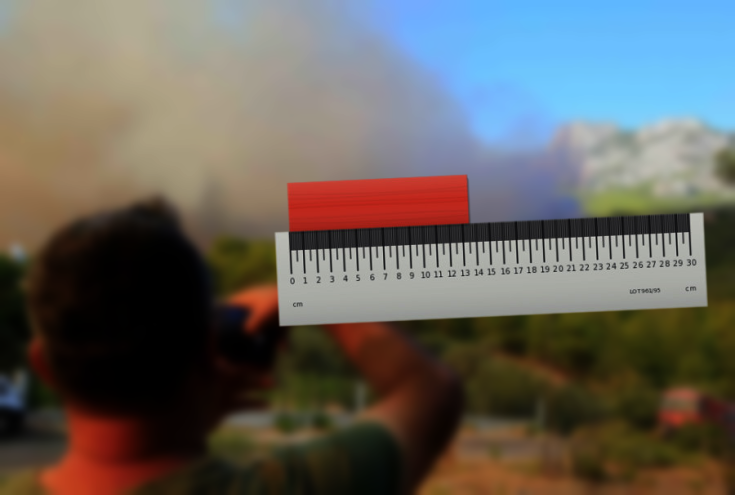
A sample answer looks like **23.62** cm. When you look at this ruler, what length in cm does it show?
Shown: **13.5** cm
